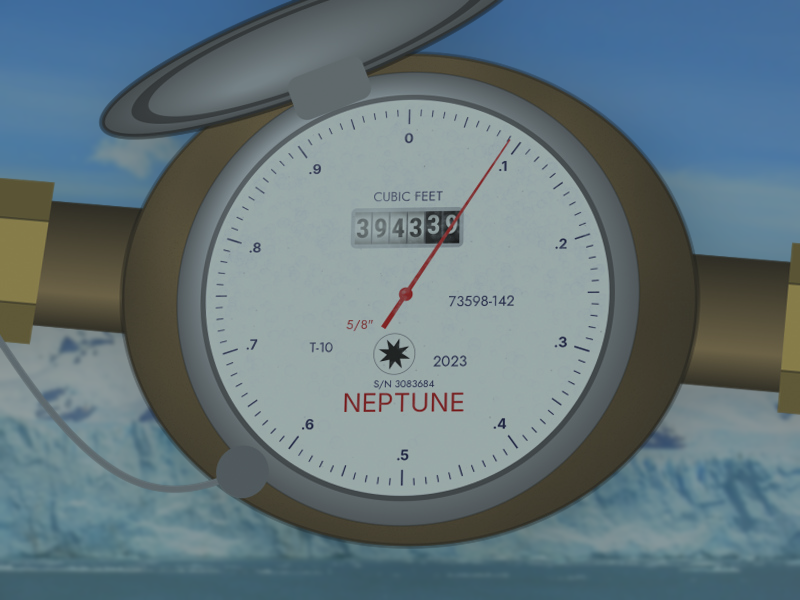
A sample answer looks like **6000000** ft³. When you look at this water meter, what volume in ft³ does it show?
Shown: **394339.09** ft³
